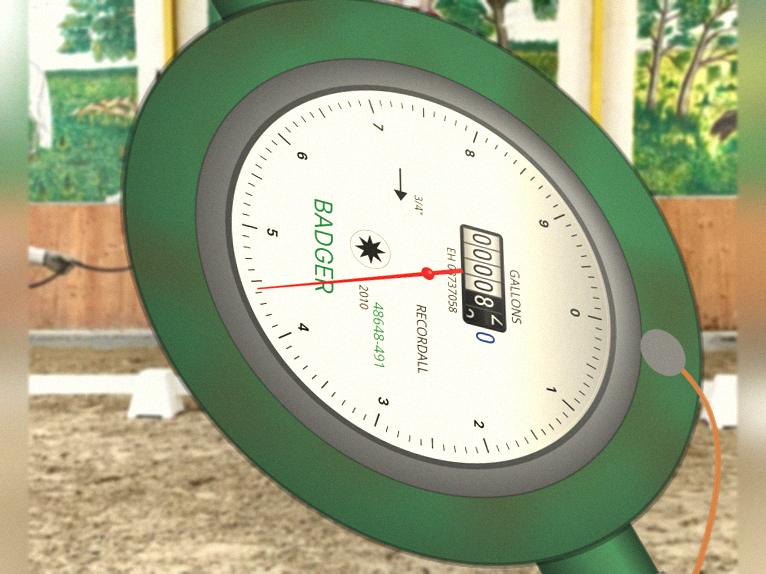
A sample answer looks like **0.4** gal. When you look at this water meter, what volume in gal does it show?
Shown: **824.4** gal
